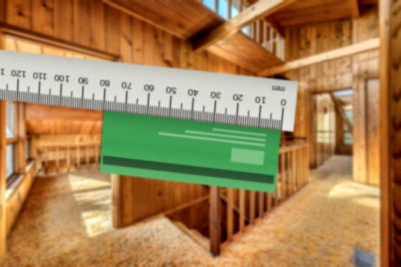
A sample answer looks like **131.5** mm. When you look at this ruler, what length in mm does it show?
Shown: **80** mm
